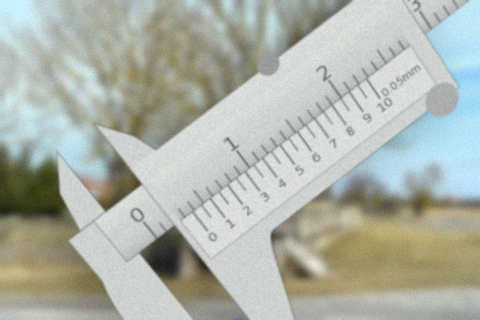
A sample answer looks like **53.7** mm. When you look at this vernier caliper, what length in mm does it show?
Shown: **3.8** mm
